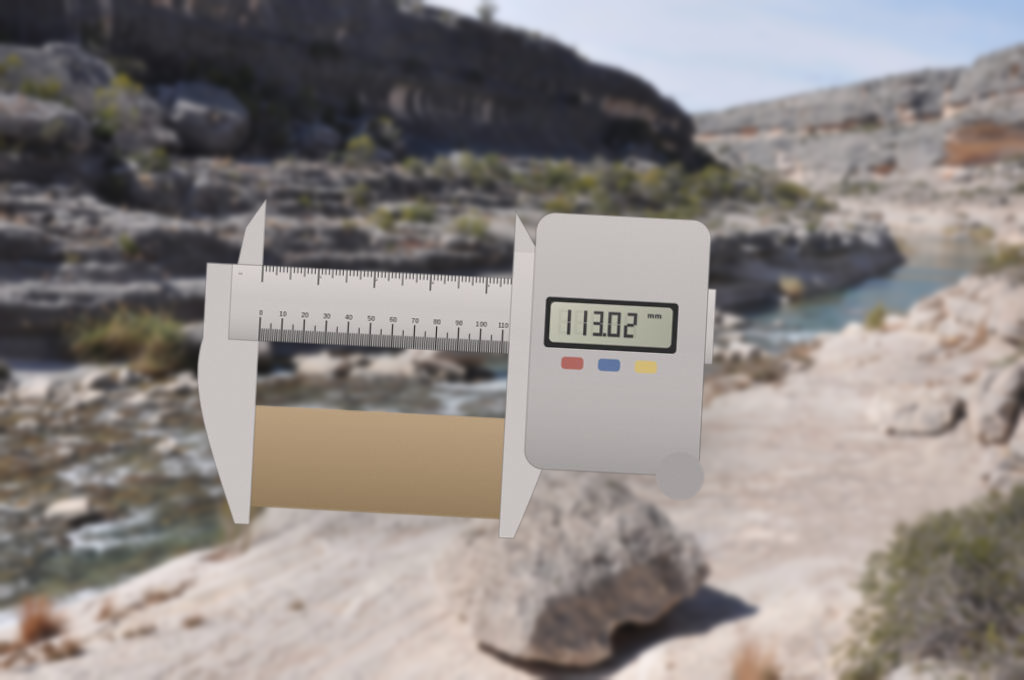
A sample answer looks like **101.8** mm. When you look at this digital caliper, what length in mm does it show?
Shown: **113.02** mm
